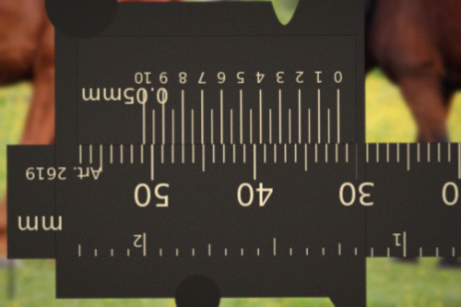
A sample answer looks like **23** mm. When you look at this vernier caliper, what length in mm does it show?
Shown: **31.8** mm
